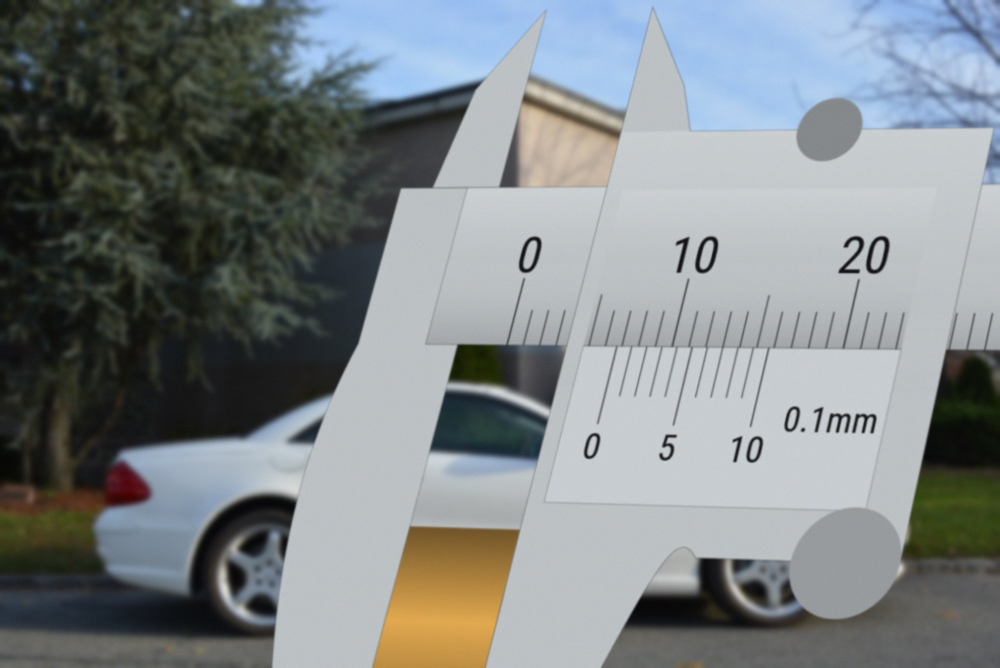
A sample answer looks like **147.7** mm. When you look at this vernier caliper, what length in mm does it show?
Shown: **6.7** mm
